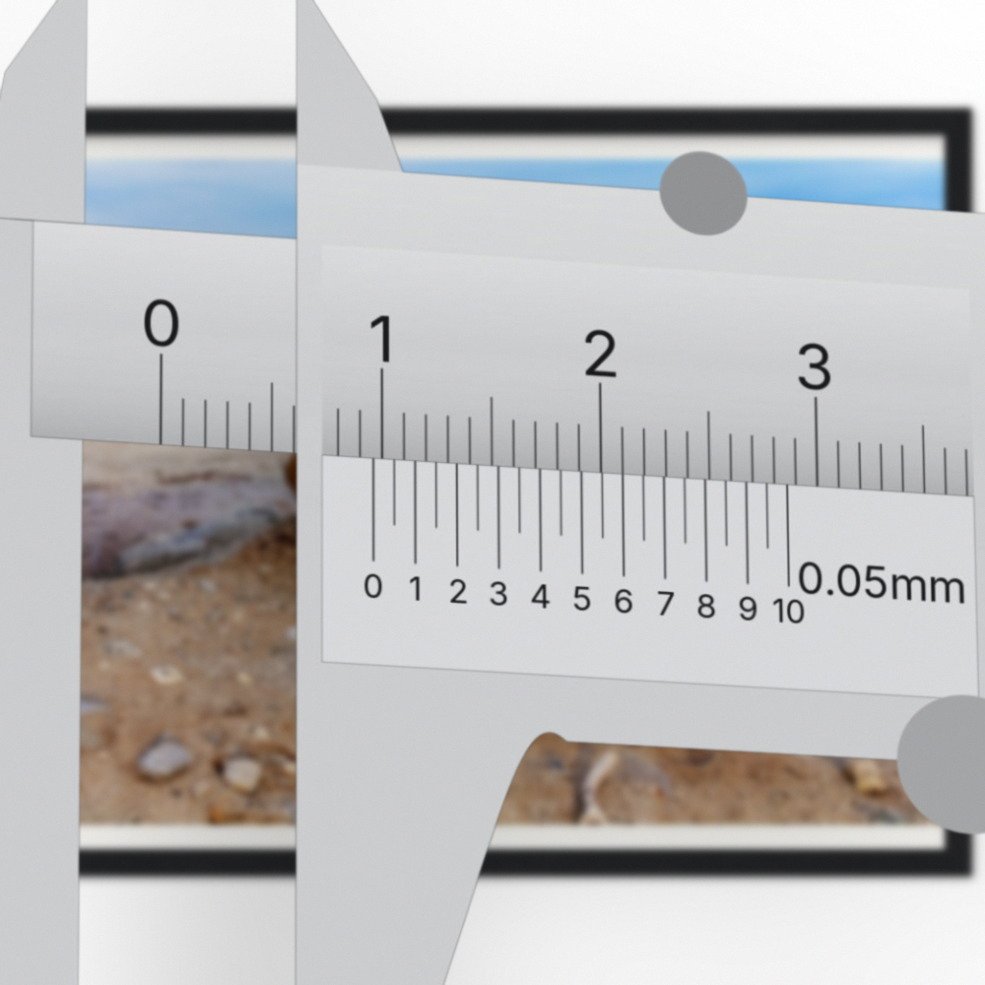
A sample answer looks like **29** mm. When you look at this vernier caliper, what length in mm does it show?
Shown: **9.6** mm
